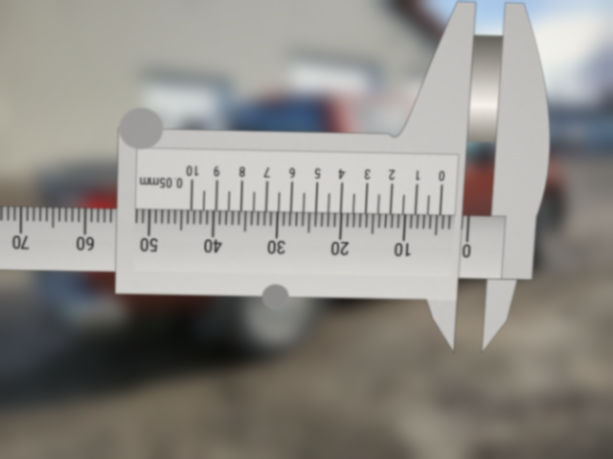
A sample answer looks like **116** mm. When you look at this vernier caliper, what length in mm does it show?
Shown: **4.5** mm
